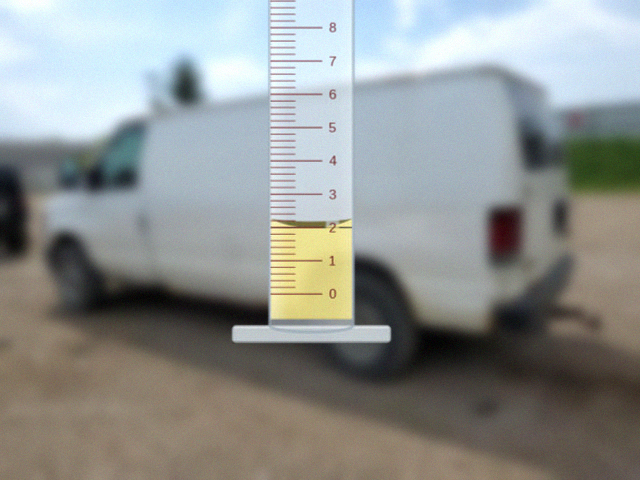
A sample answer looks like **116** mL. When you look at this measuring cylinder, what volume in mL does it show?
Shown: **2** mL
